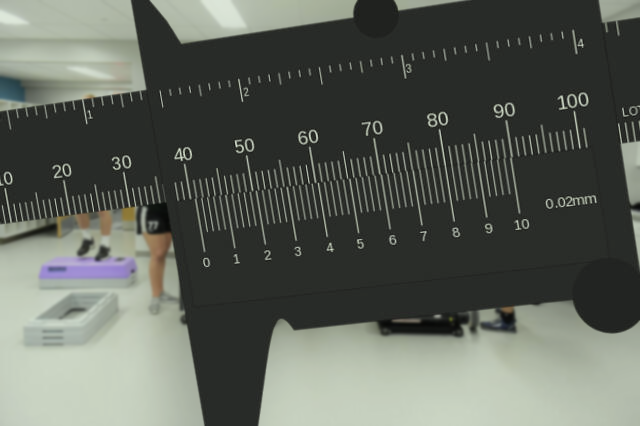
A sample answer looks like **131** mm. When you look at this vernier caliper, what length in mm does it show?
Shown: **40.8** mm
